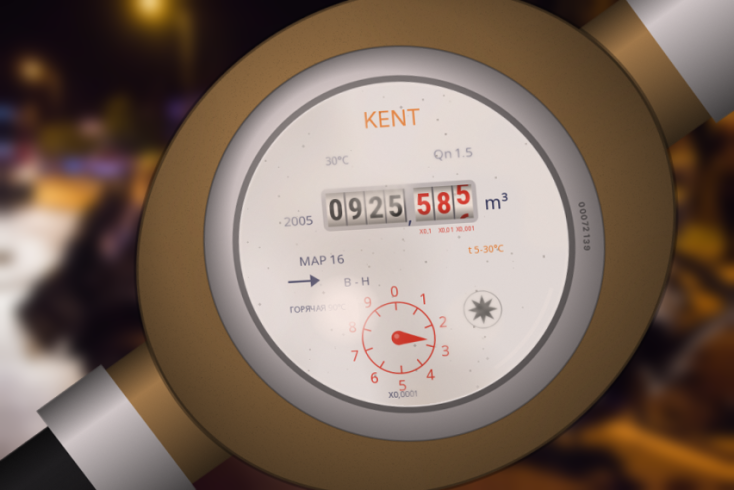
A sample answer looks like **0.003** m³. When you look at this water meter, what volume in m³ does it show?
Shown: **925.5852** m³
